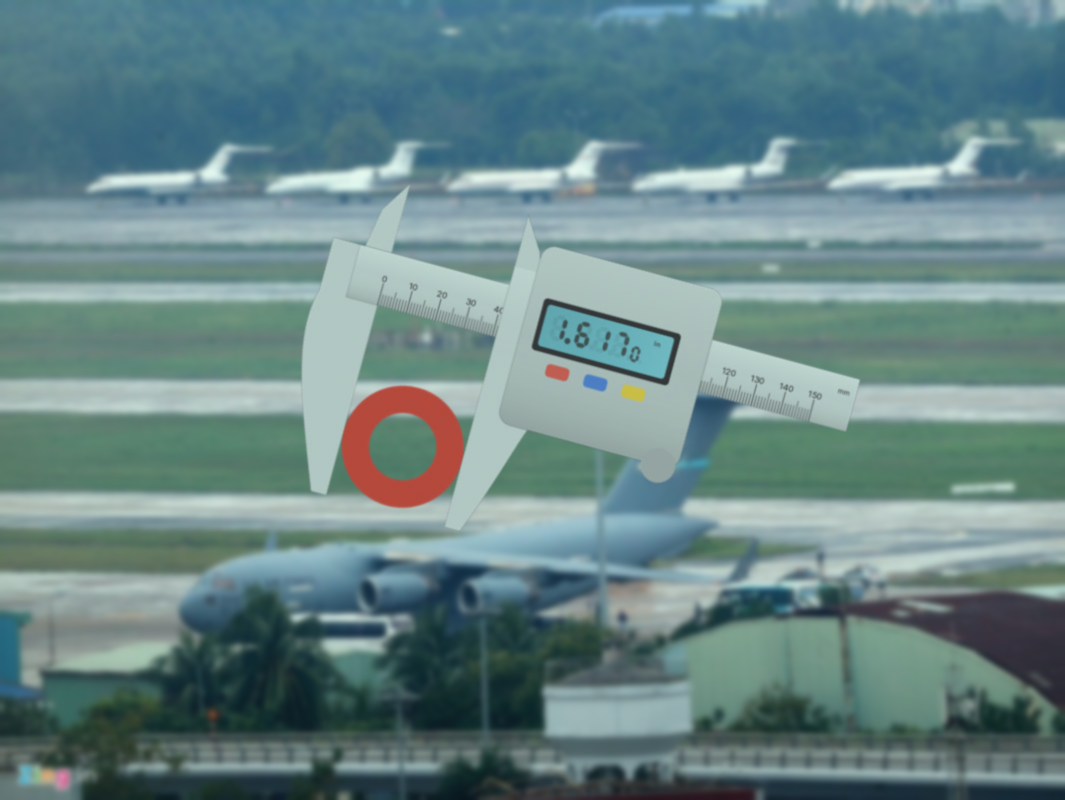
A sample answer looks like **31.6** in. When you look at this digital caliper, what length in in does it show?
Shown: **1.6170** in
